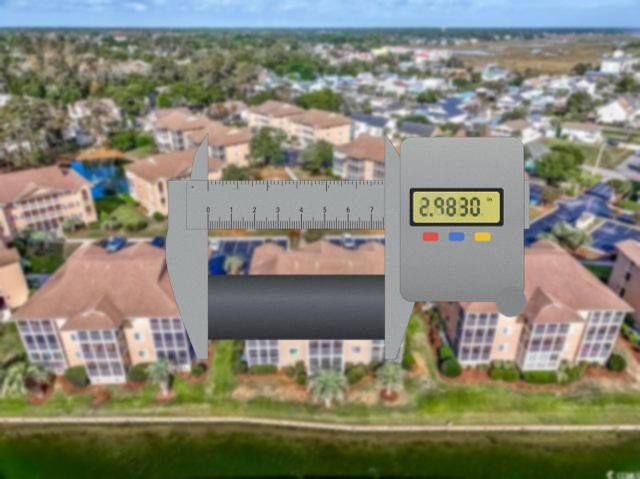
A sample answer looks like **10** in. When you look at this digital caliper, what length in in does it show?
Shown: **2.9830** in
